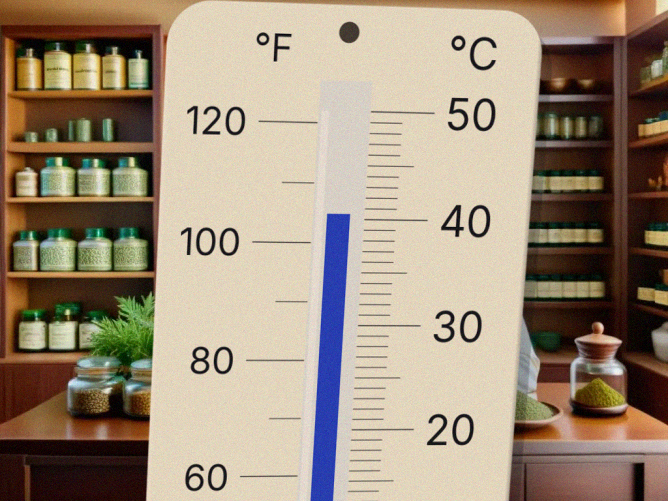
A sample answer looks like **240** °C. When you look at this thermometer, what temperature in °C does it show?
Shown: **40.5** °C
